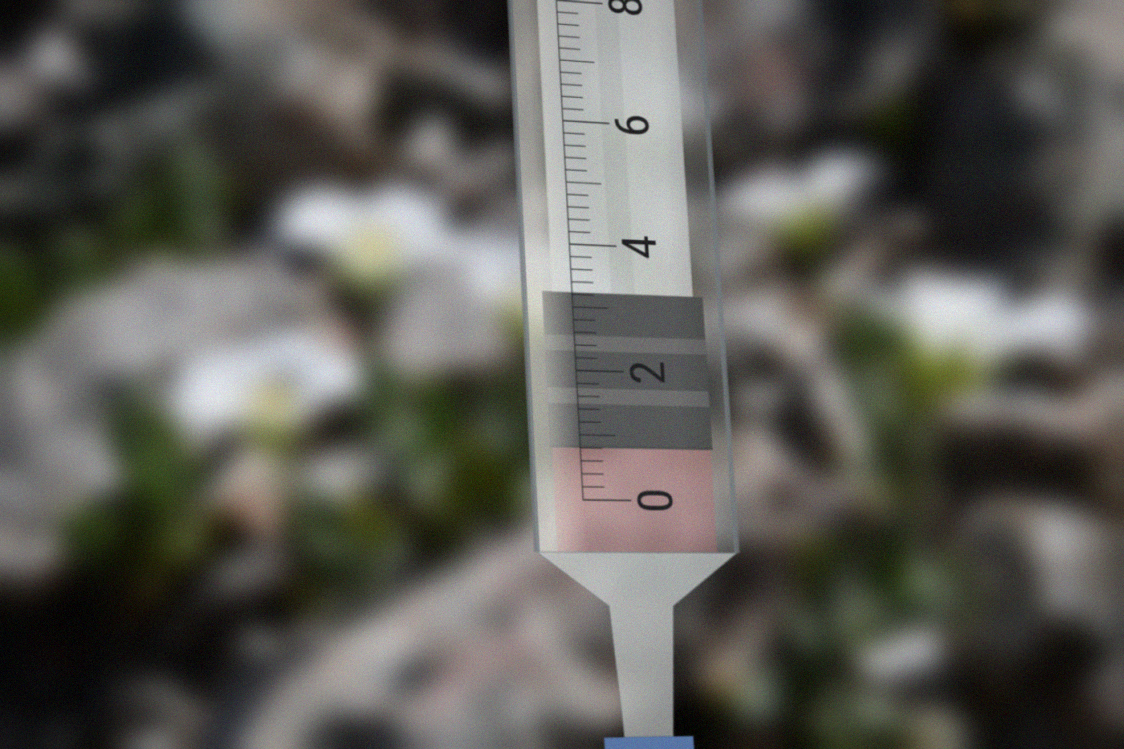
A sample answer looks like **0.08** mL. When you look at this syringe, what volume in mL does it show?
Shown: **0.8** mL
